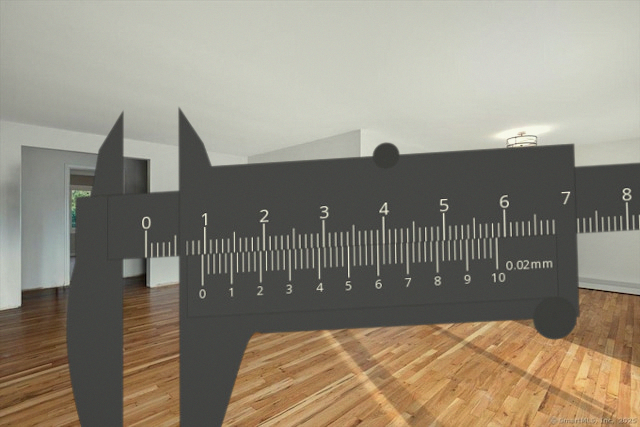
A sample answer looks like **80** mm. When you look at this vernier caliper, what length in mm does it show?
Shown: **9.6** mm
